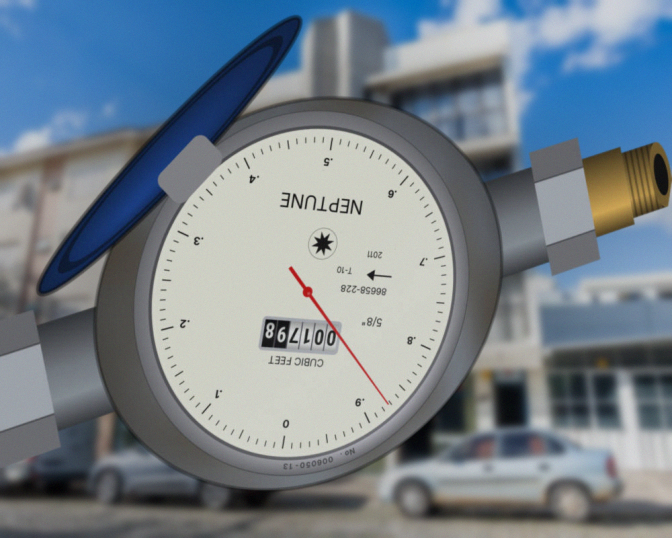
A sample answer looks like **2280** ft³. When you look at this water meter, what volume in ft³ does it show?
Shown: **1797.87** ft³
